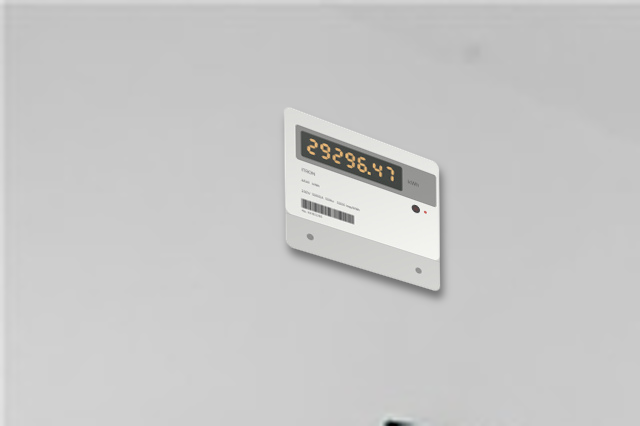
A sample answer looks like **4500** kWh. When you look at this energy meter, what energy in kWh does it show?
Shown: **29296.47** kWh
